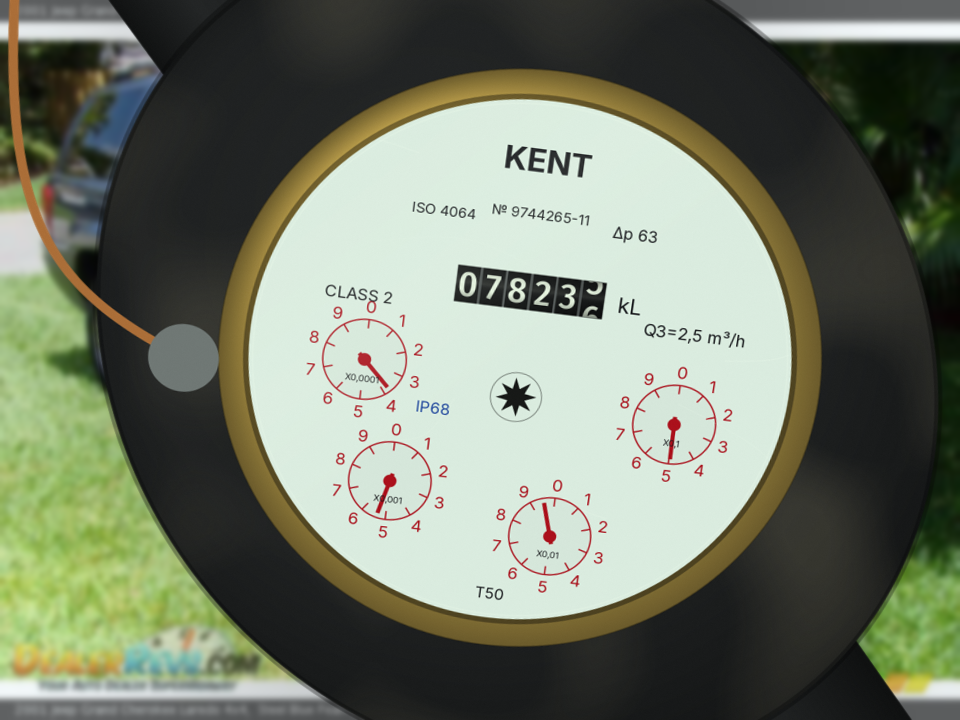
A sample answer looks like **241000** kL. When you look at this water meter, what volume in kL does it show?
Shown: **78235.4953** kL
